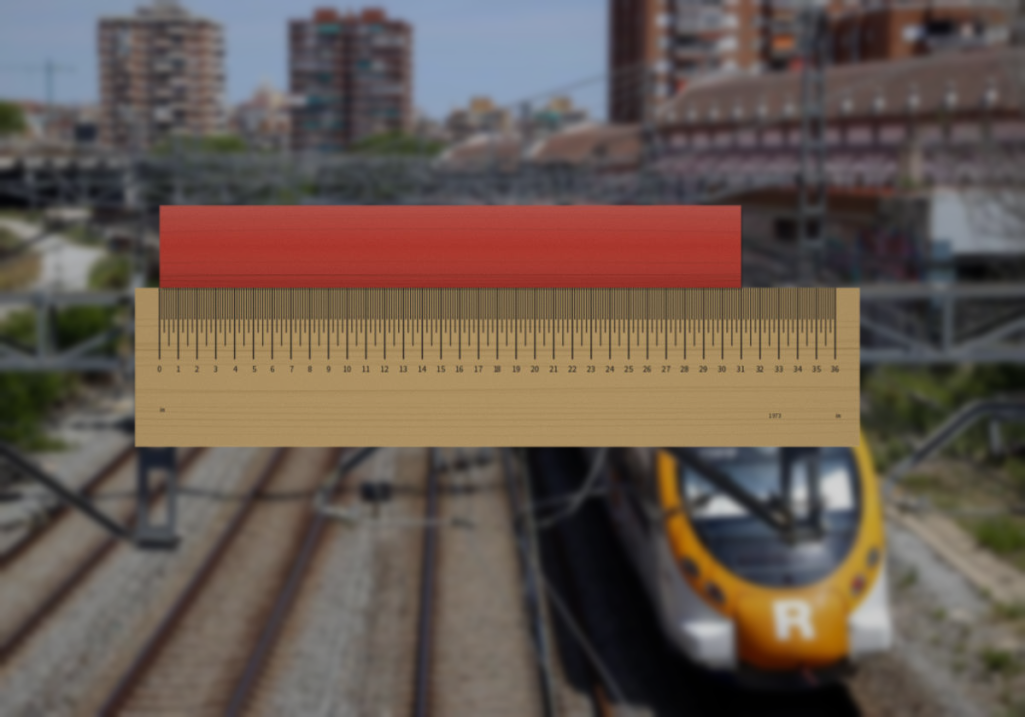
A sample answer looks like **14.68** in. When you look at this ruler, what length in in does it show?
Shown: **31** in
